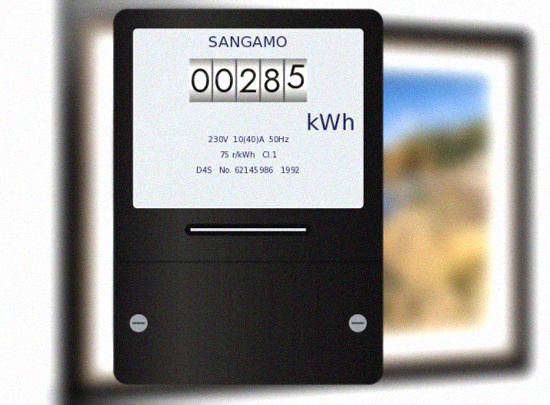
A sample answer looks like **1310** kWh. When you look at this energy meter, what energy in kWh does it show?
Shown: **285** kWh
